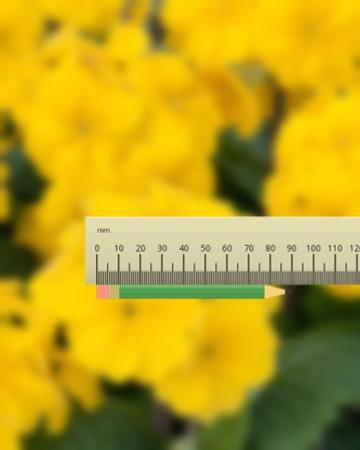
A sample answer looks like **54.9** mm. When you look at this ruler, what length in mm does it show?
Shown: **90** mm
